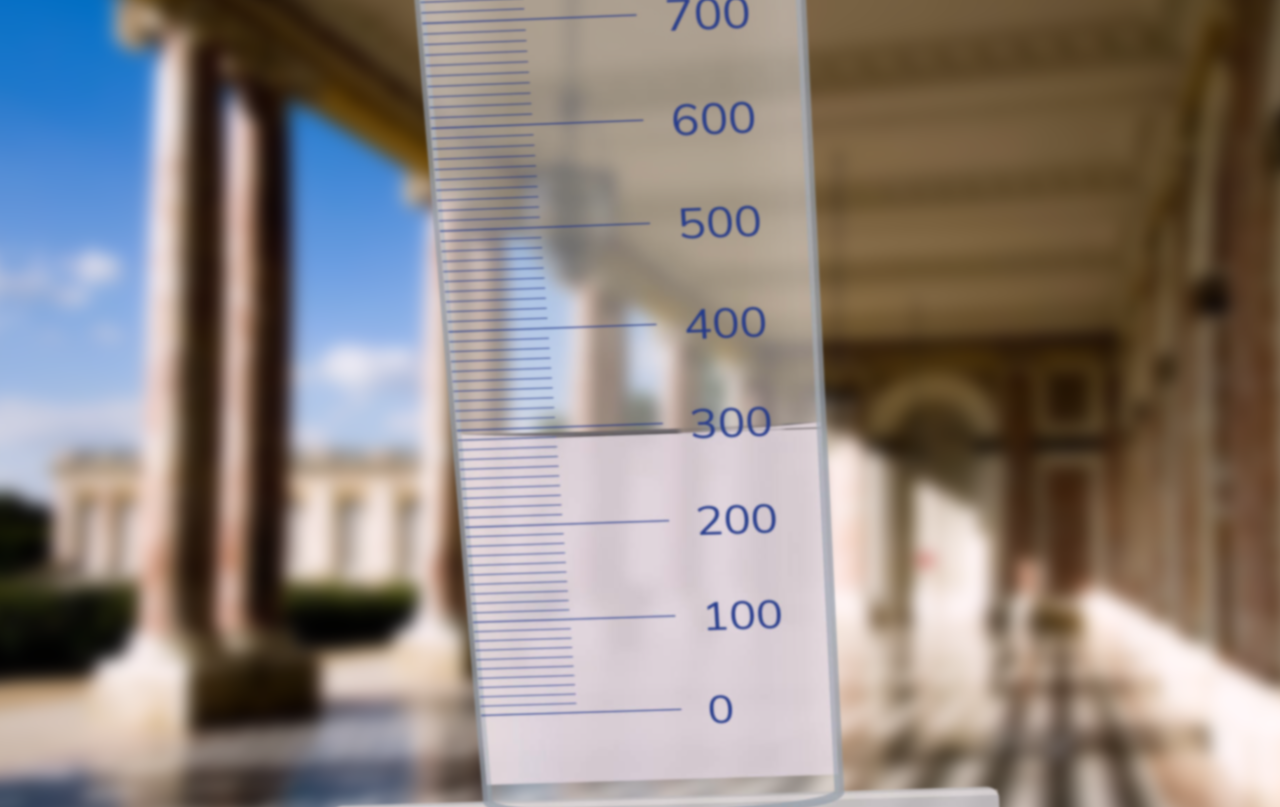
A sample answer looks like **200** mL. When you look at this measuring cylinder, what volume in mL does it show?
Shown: **290** mL
